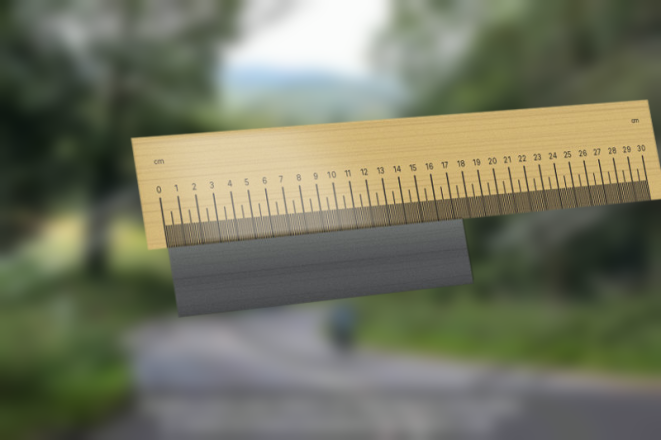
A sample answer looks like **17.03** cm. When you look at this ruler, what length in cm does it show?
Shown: **17.5** cm
